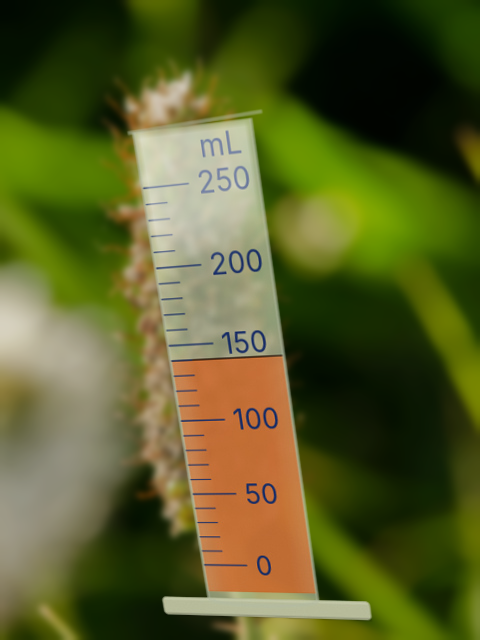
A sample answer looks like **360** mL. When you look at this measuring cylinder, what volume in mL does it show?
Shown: **140** mL
